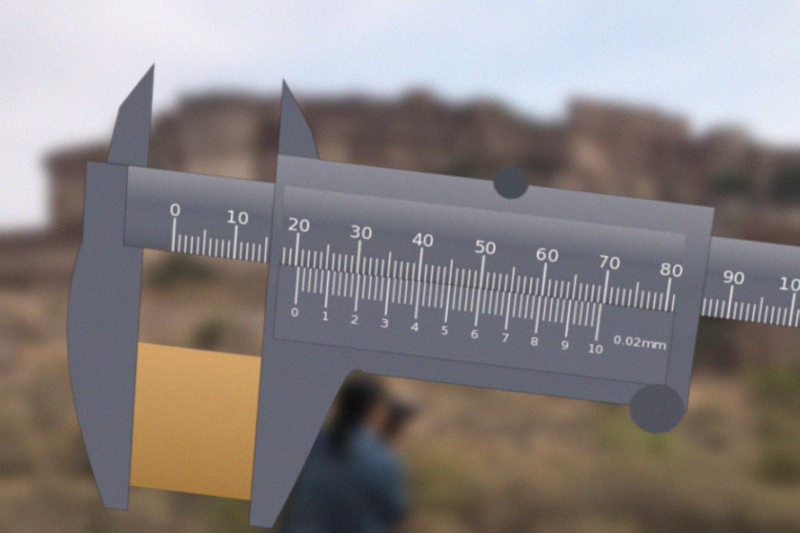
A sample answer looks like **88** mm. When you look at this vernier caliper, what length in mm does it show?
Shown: **20.5** mm
